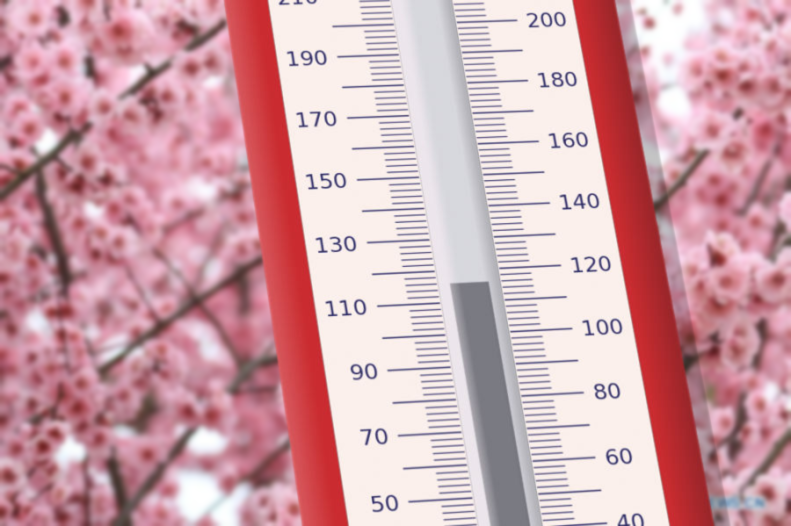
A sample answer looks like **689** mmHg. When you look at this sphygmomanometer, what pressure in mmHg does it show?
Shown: **116** mmHg
